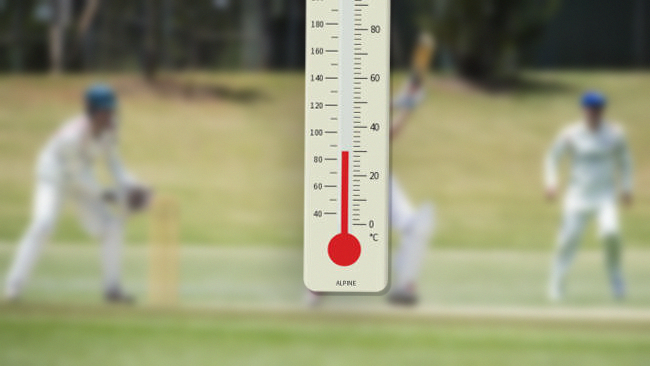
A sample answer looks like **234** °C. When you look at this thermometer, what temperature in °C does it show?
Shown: **30** °C
